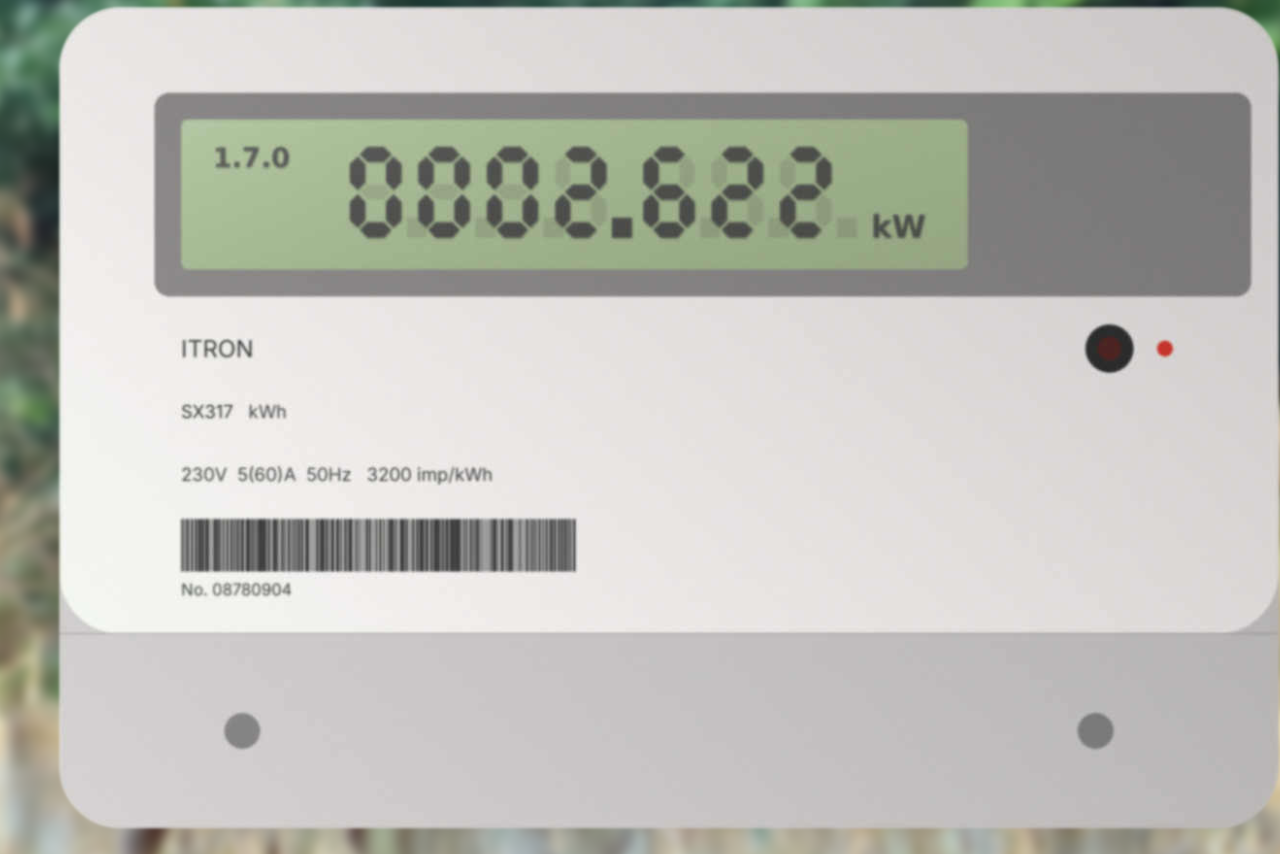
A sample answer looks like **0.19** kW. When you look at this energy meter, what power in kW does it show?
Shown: **2.622** kW
